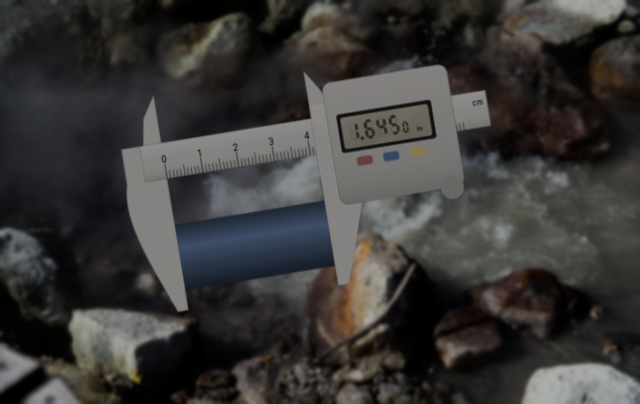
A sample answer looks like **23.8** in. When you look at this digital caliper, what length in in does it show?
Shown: **1.6450** in
